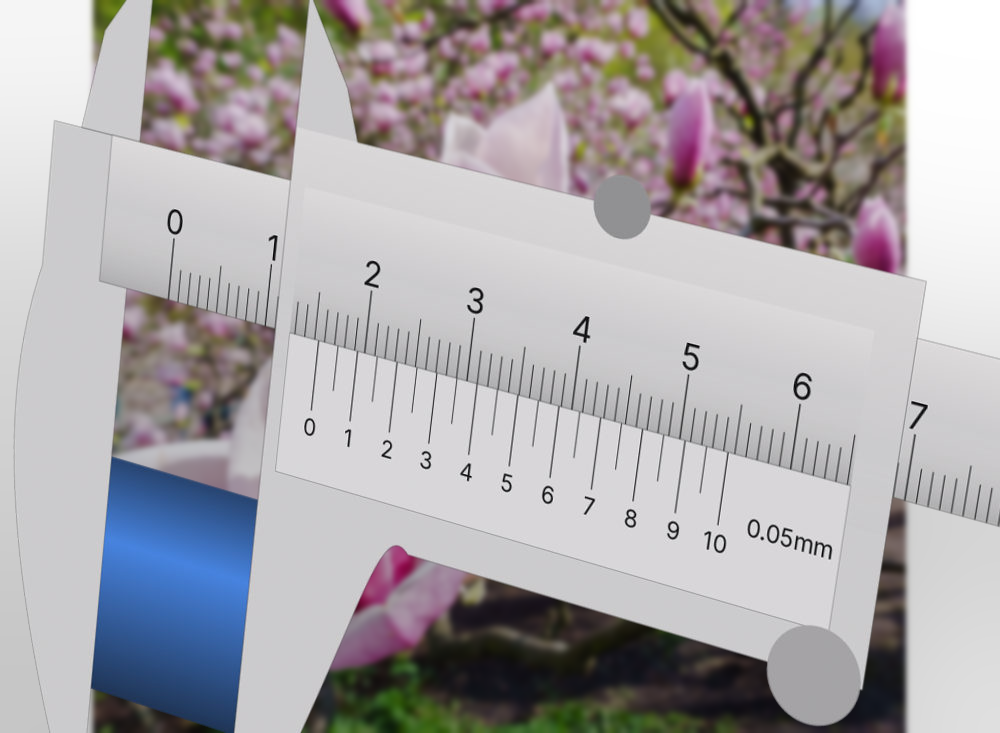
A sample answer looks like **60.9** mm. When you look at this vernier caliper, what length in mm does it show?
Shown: **15.4** mm
